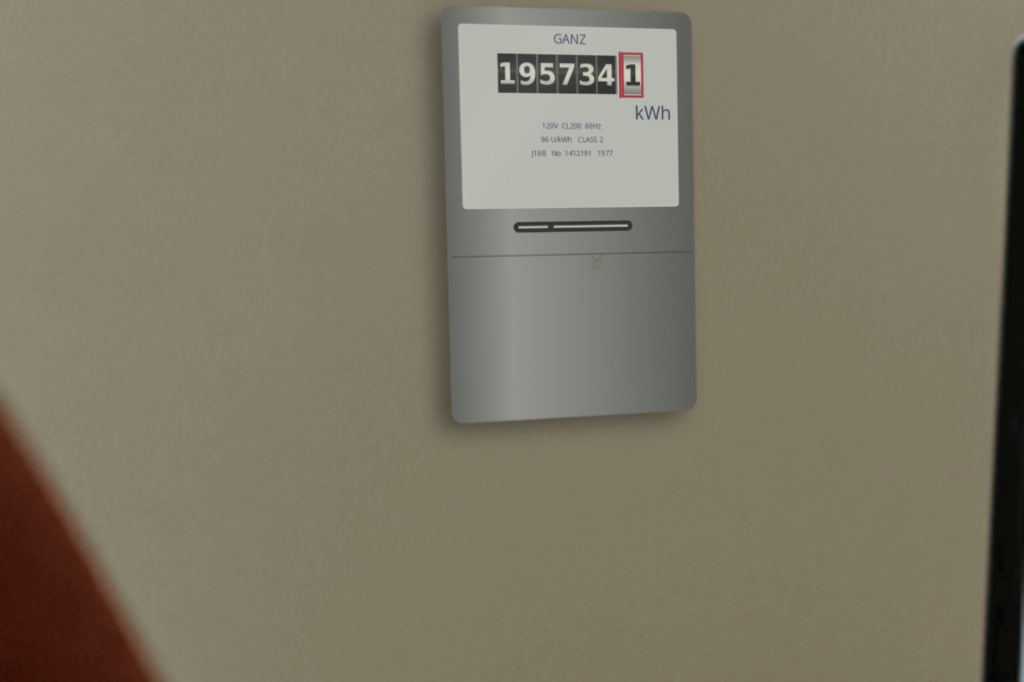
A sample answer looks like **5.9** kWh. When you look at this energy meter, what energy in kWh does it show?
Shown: **195734.1** kWh
